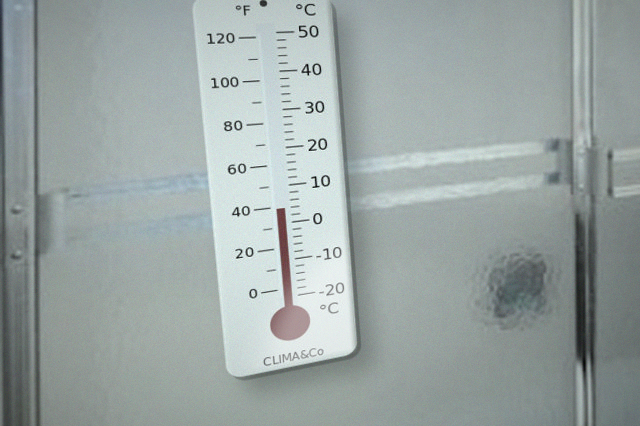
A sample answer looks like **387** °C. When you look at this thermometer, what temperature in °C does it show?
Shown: **4** °C
